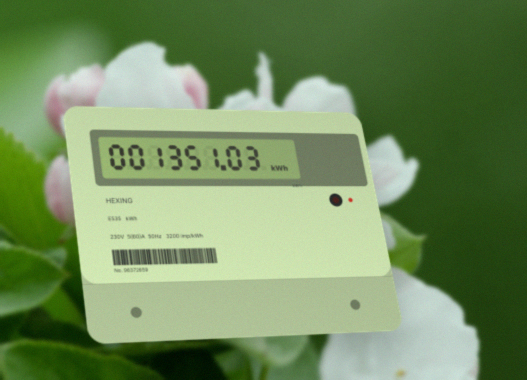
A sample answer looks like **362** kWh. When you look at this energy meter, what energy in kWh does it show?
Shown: **1351.03** kWh
